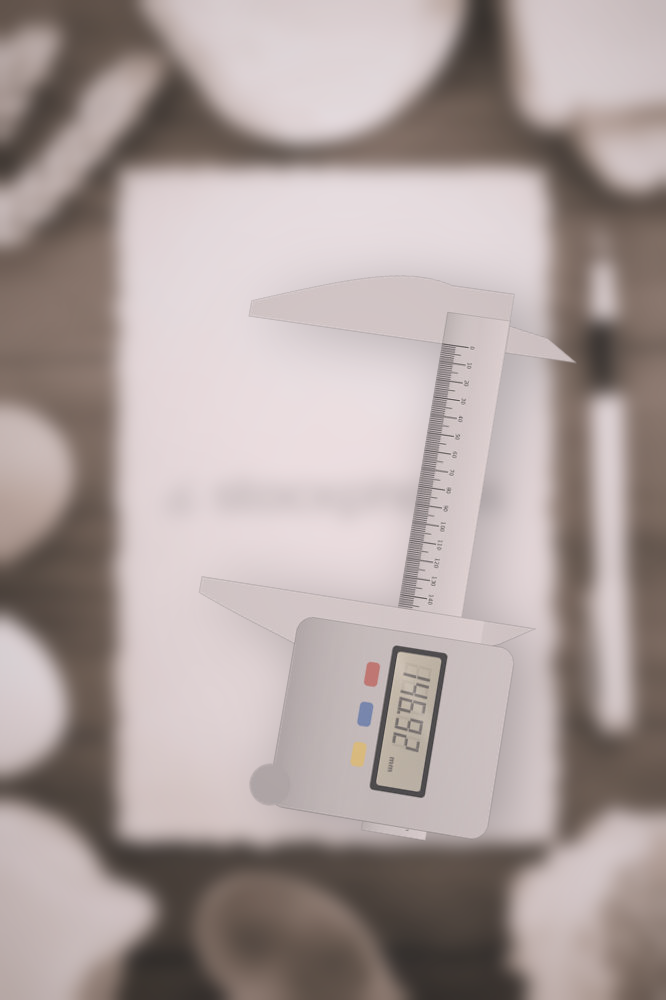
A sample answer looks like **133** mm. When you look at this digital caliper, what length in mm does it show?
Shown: **146.92** mm
